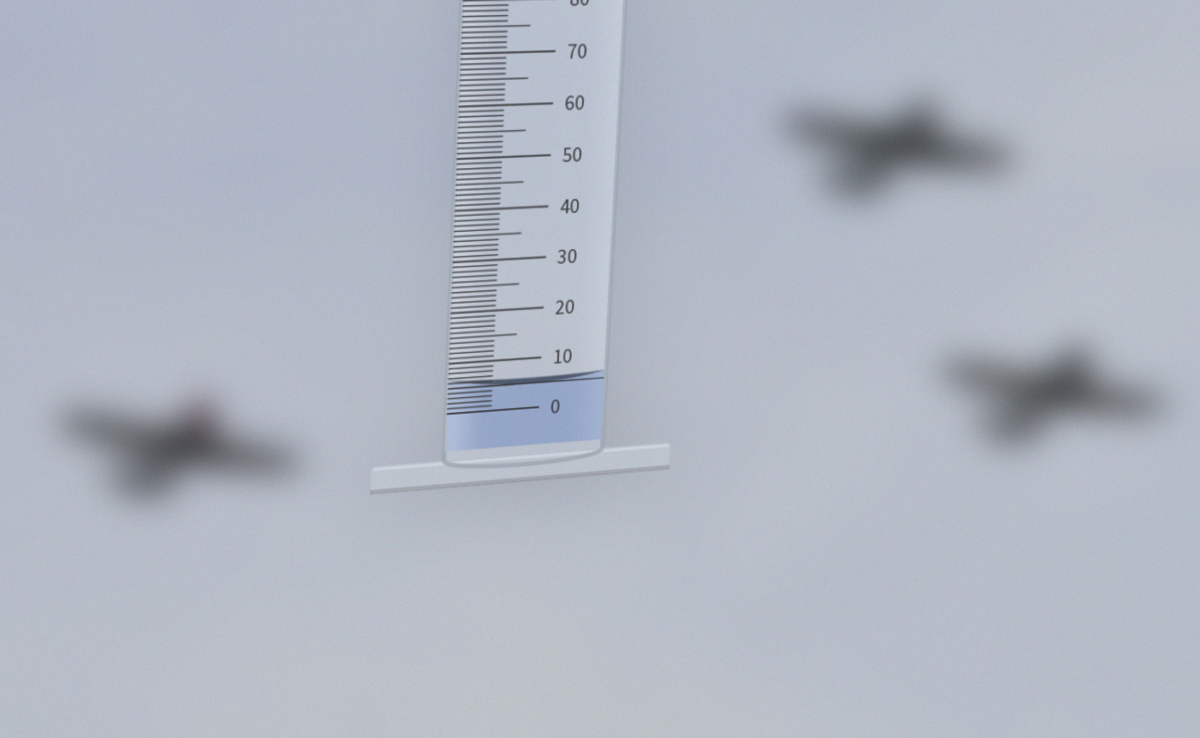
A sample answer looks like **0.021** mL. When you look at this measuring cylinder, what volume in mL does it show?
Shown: **5** mL
